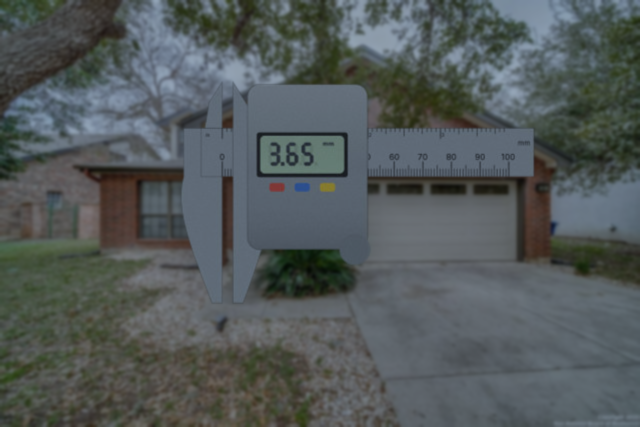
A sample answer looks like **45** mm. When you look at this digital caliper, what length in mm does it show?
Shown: **3.65** mm
